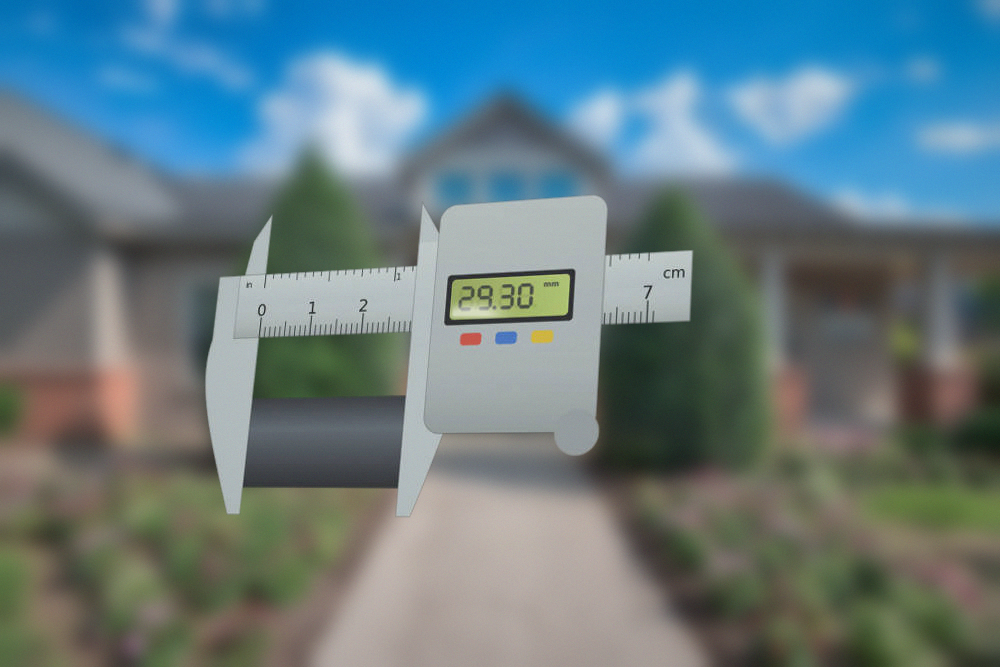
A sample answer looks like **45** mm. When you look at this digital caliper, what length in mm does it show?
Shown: **29.30** mm
